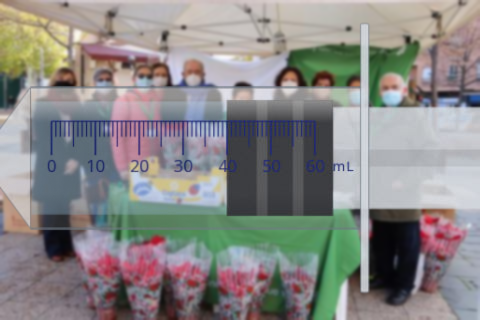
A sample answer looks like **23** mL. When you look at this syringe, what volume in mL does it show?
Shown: **40** mL
